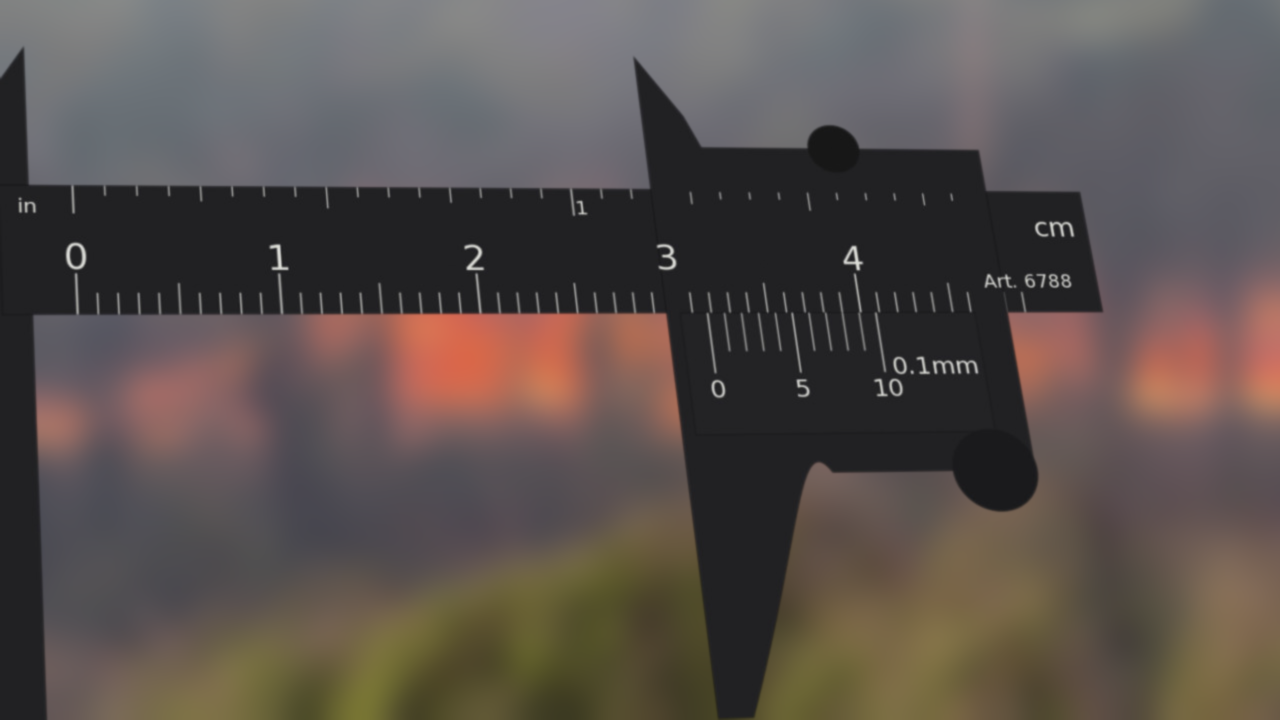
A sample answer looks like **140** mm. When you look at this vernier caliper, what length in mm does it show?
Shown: **31.8** mm
